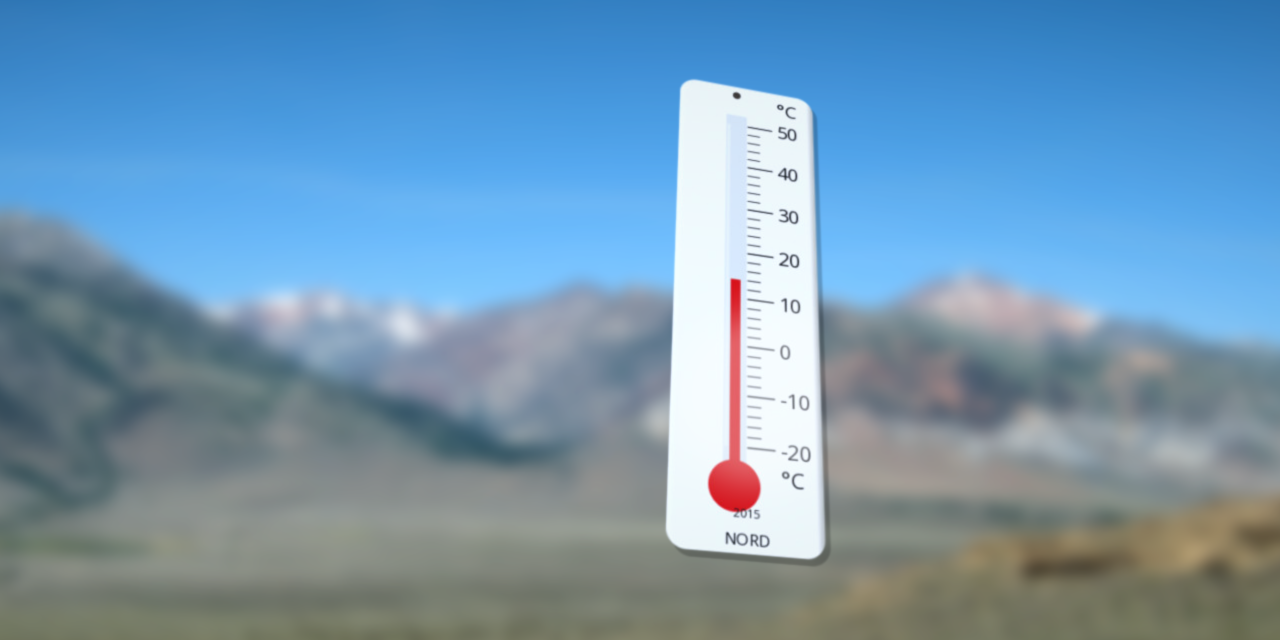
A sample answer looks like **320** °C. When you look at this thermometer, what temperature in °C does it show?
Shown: **14** °C
